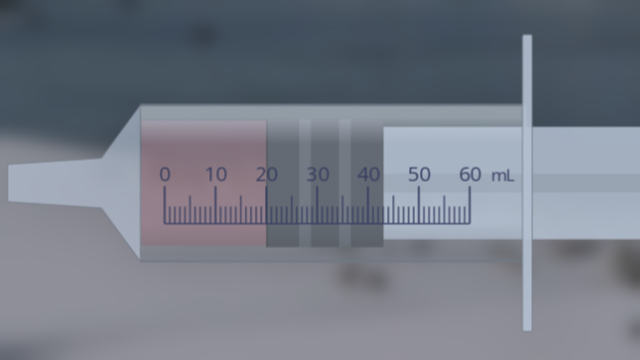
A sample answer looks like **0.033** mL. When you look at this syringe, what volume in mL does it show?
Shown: **20** mL
